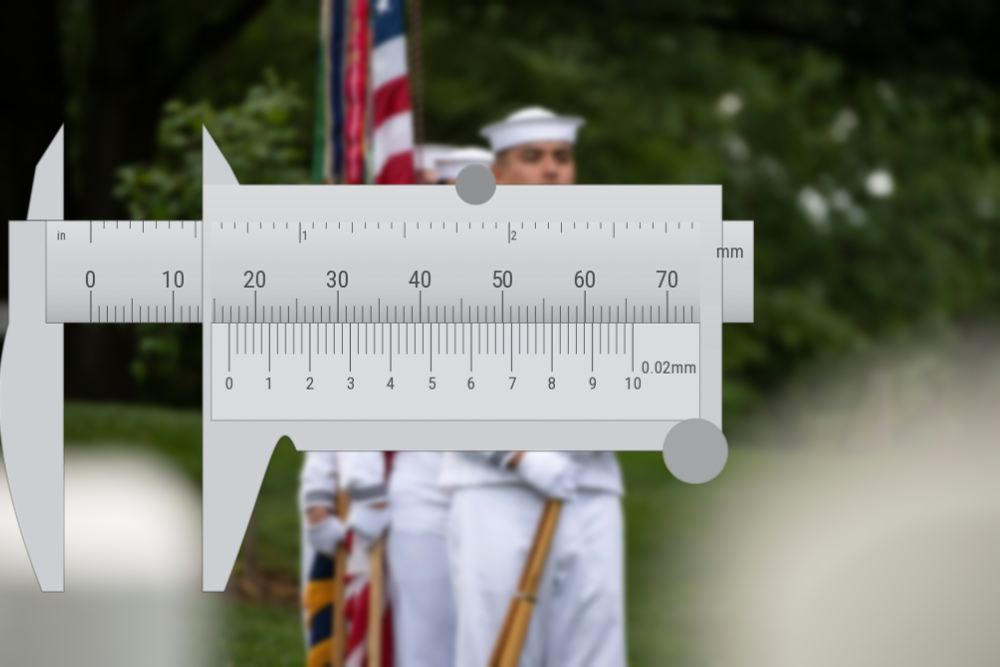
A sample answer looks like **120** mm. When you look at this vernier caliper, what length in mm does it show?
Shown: **16.8** mm
